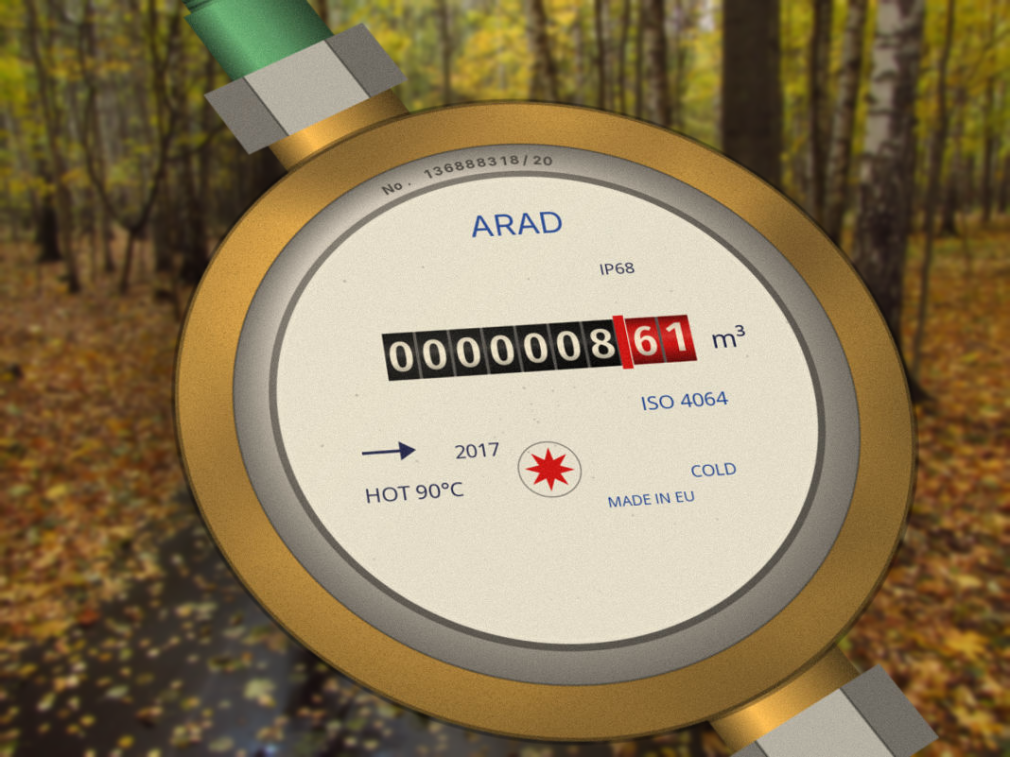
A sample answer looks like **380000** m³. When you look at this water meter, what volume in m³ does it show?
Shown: **8.61** m³
